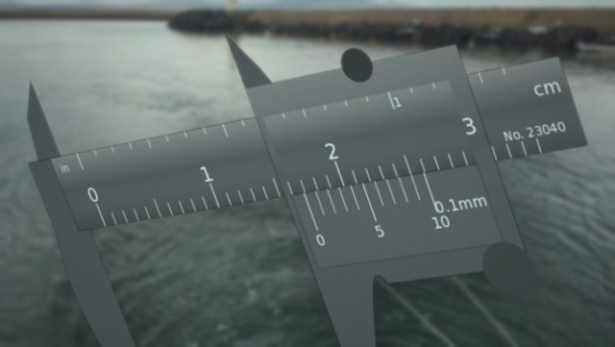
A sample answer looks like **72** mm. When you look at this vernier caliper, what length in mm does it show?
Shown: **16.9** mm
